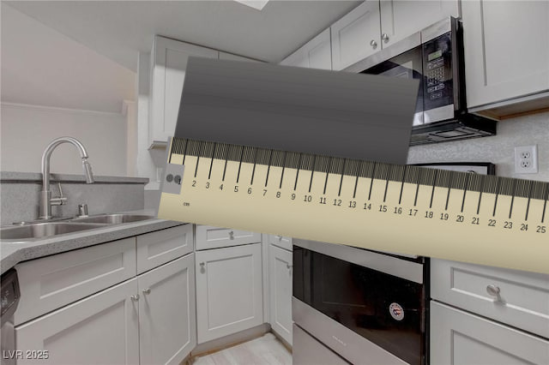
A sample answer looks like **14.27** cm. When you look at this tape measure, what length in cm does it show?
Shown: **16** cm
